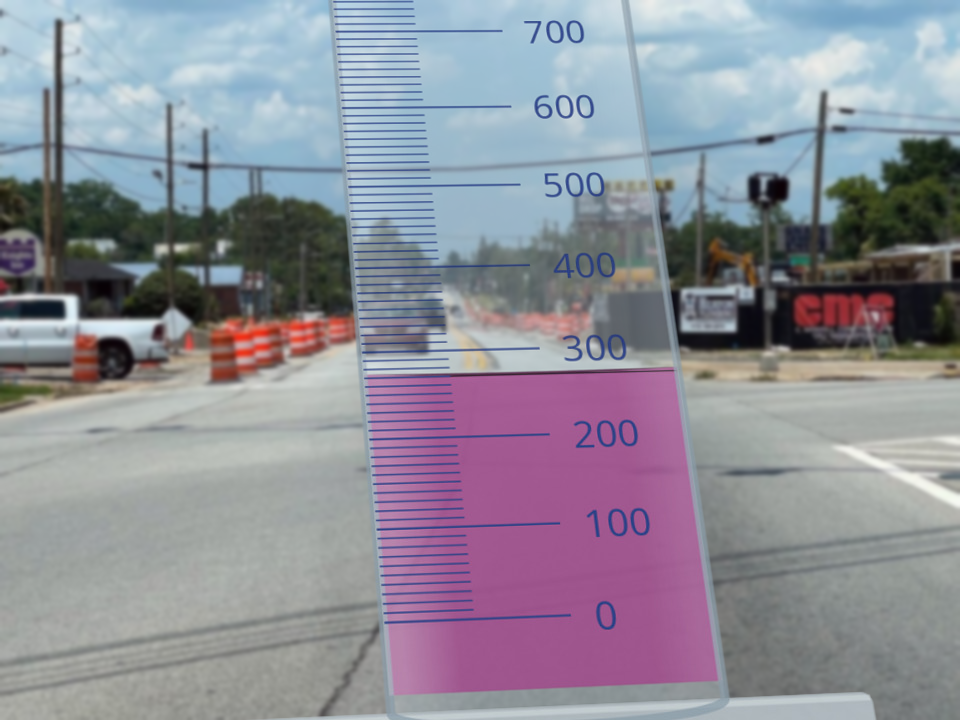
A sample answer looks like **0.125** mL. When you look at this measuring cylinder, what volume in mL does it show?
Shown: **270** mL
